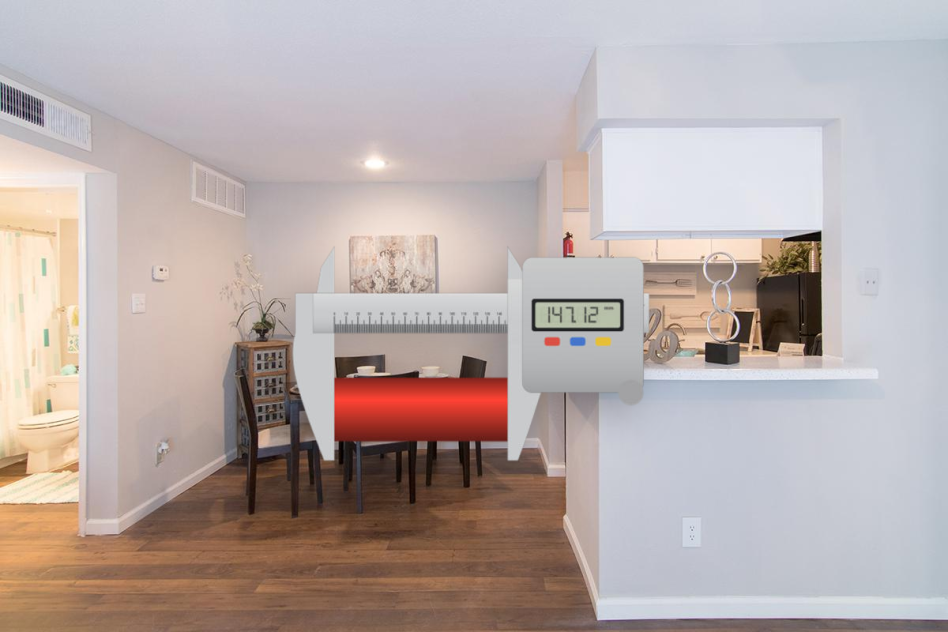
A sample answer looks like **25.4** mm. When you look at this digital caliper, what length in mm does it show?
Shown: **147.12** mm
